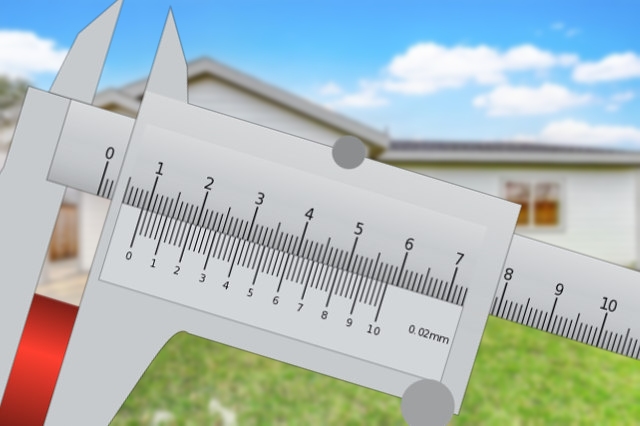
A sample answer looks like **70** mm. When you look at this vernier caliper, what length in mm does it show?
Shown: **9.0** mm
